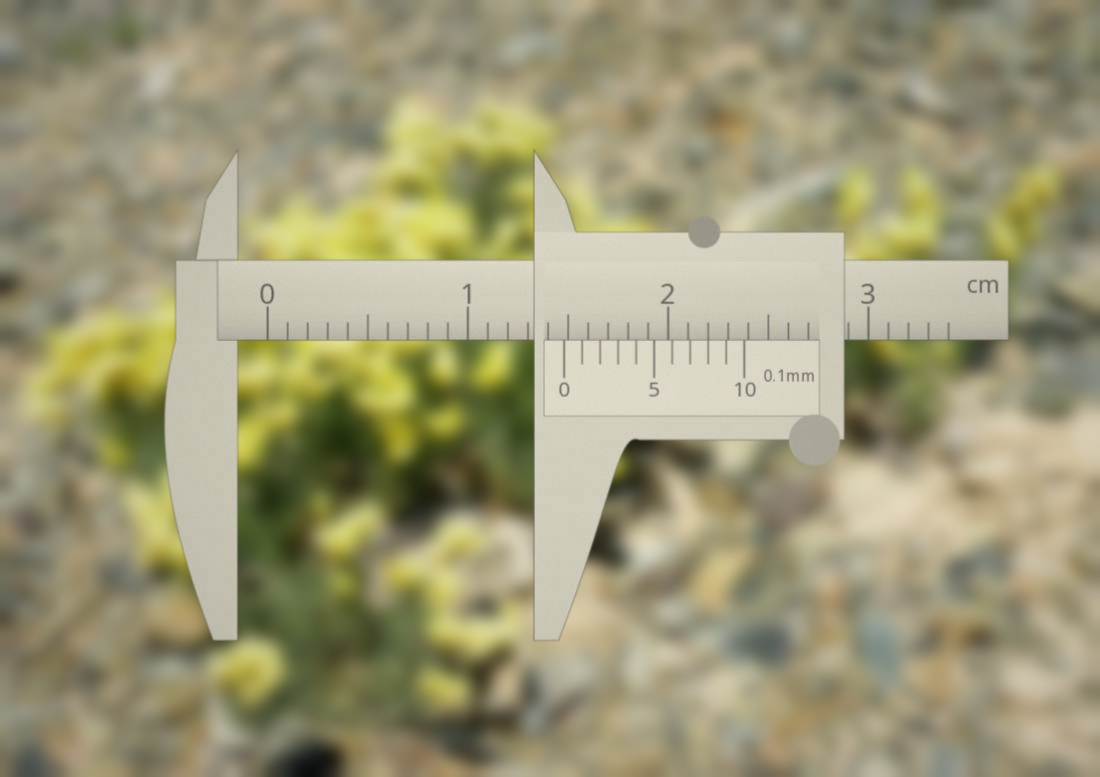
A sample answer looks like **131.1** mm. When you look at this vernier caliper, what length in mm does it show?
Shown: **14.8** mm
